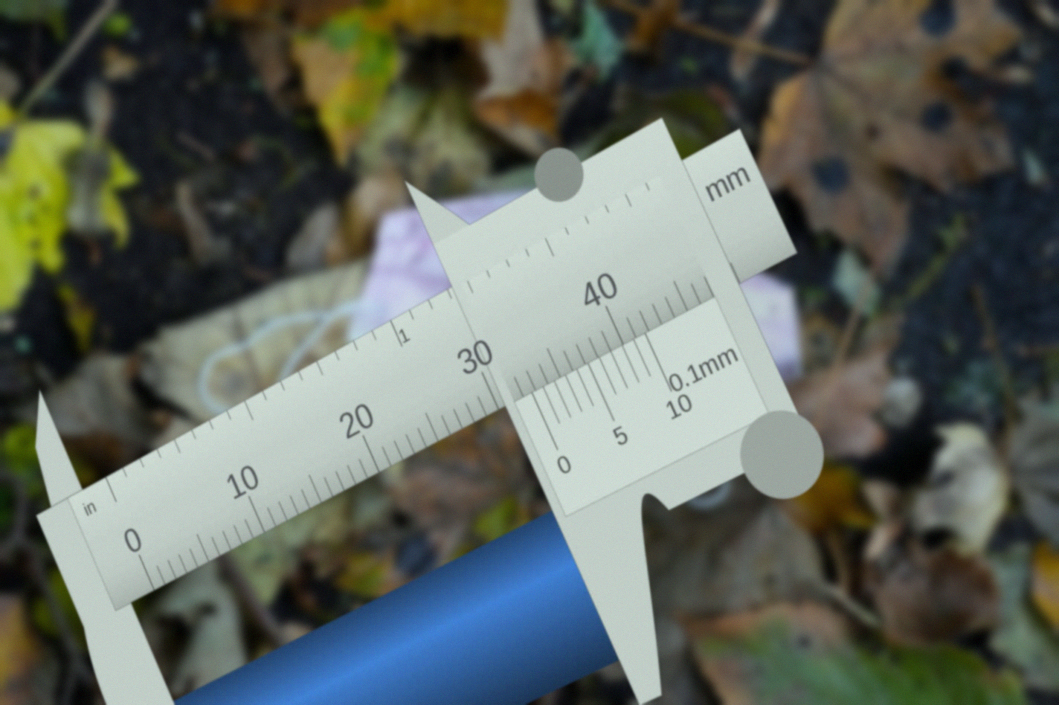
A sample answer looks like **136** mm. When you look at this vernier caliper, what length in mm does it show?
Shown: **32.7** mm
